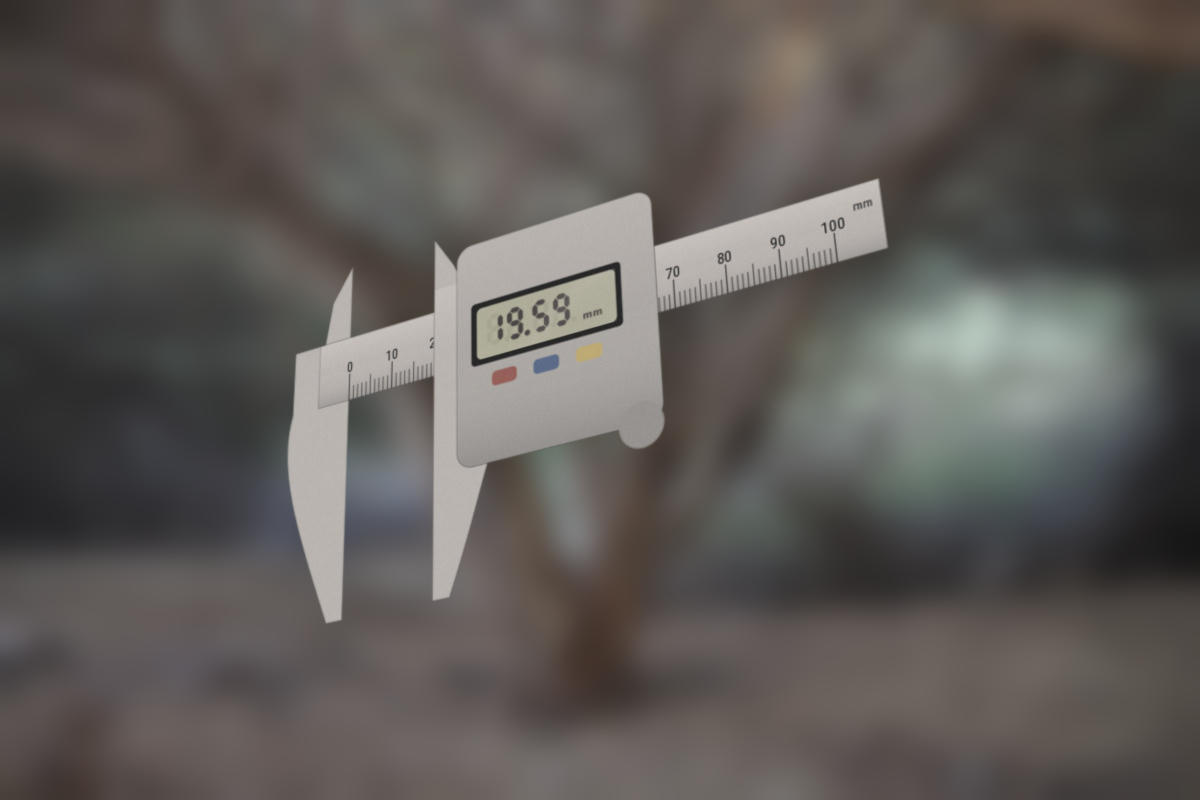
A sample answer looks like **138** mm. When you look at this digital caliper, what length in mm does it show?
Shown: **19.59** mm
